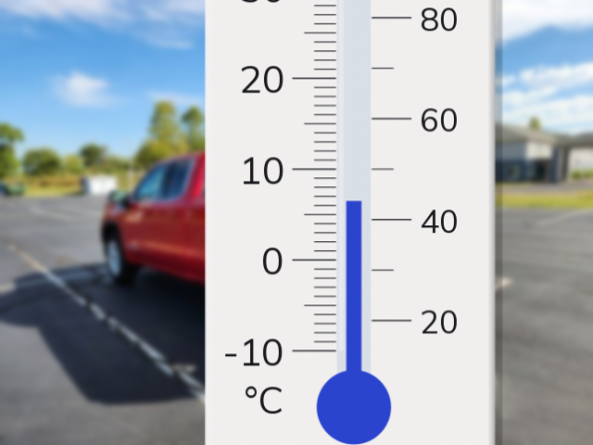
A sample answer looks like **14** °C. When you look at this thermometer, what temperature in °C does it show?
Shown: **6.5** °C
